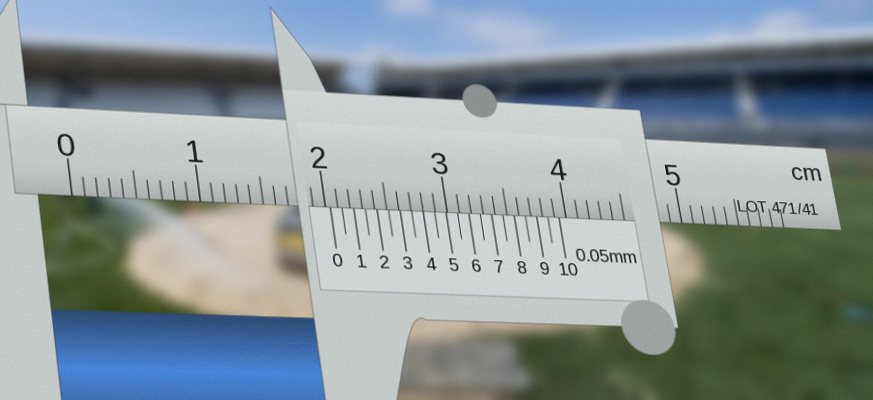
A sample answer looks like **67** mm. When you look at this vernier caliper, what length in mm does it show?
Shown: **20.4** mm
